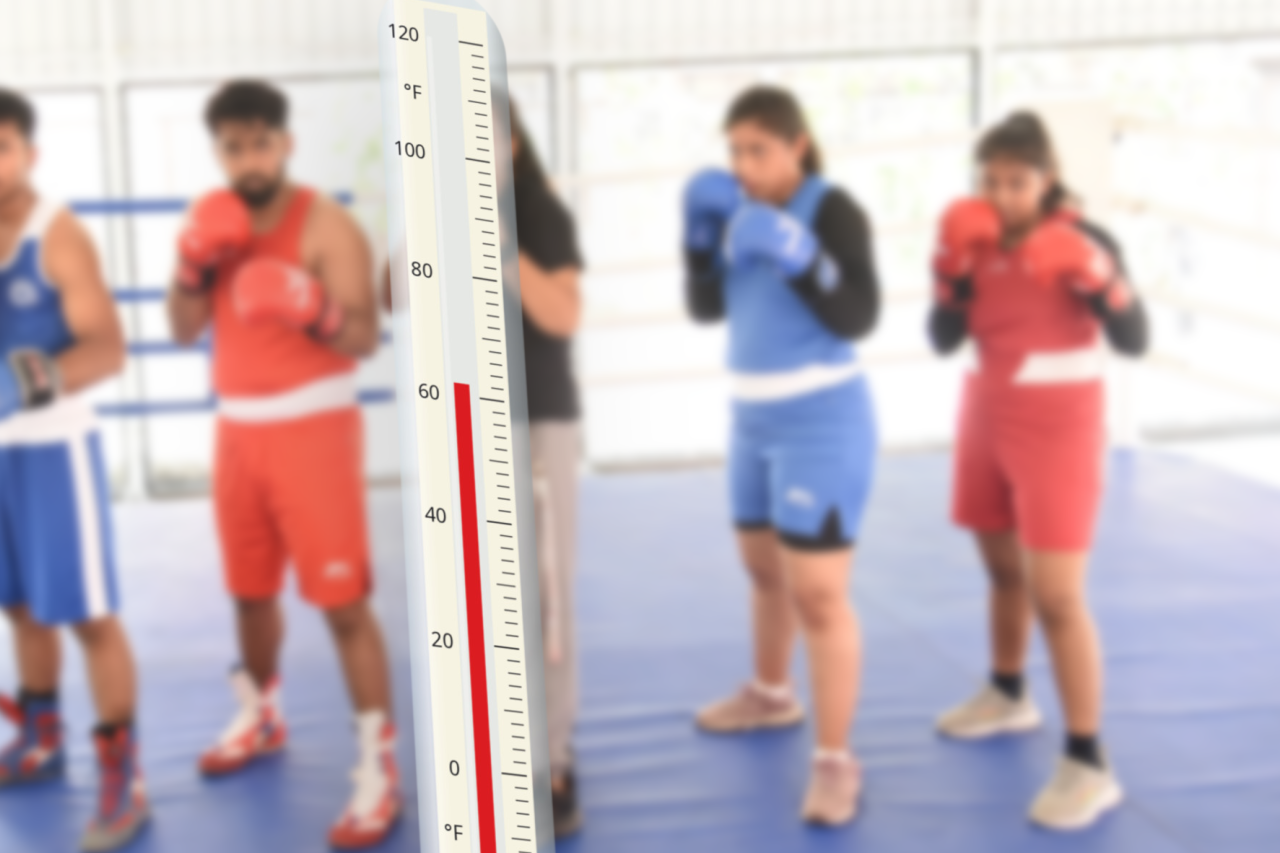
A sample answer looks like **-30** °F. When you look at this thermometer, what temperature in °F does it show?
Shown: **62** °F
